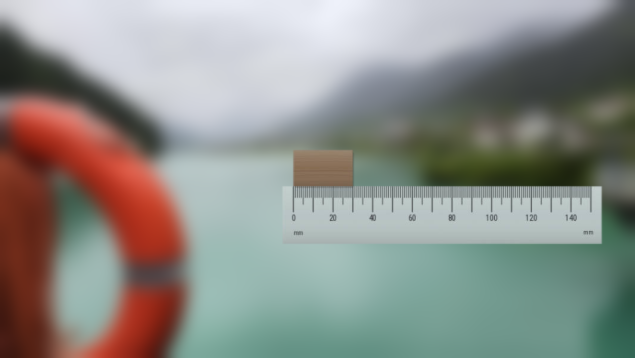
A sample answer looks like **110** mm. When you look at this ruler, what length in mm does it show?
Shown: **30** mm
